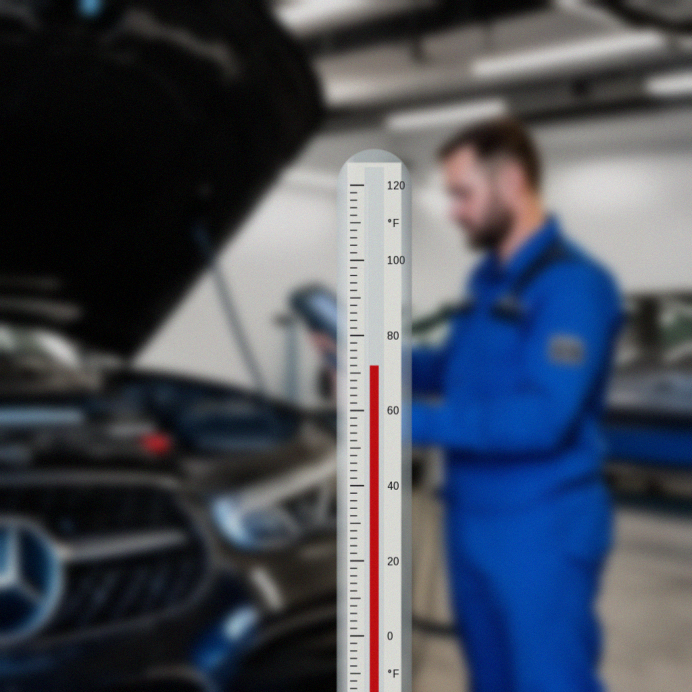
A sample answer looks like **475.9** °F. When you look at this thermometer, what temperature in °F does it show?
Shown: **72** °F
